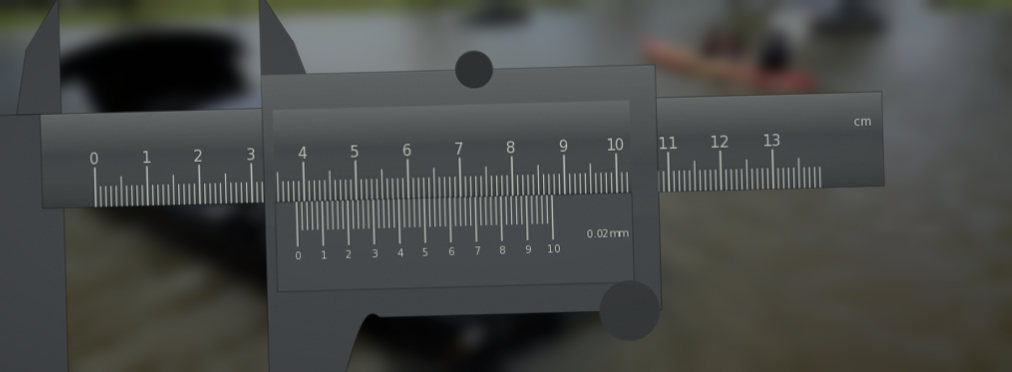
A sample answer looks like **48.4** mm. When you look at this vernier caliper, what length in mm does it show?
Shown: **38.5** mm
